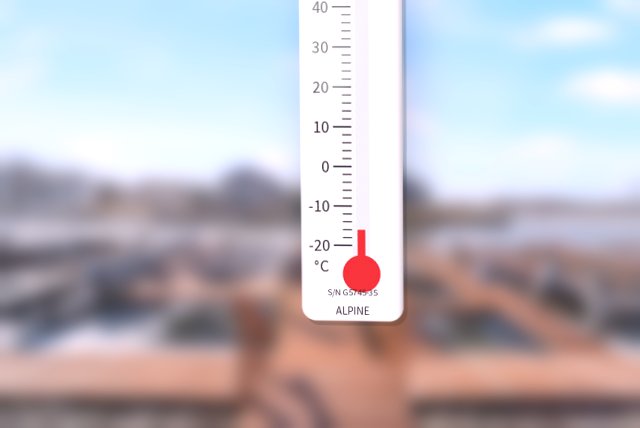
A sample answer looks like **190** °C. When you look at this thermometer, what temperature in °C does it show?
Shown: **-16** °C
